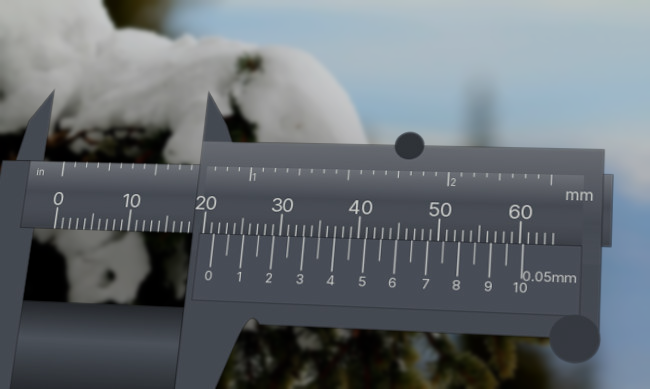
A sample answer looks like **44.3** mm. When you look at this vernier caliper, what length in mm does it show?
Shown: **21.4** mm
